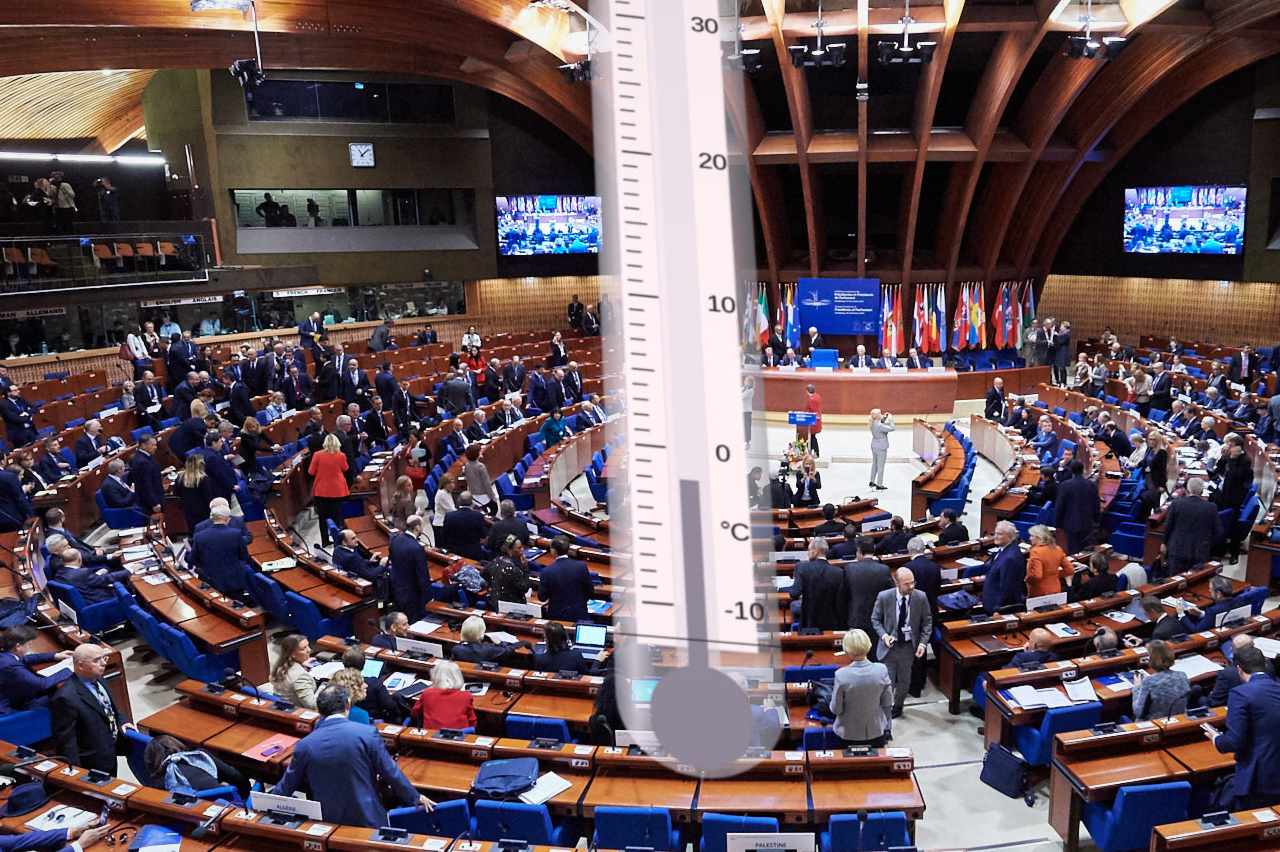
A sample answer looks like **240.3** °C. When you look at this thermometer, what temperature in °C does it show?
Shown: **-2** °C
